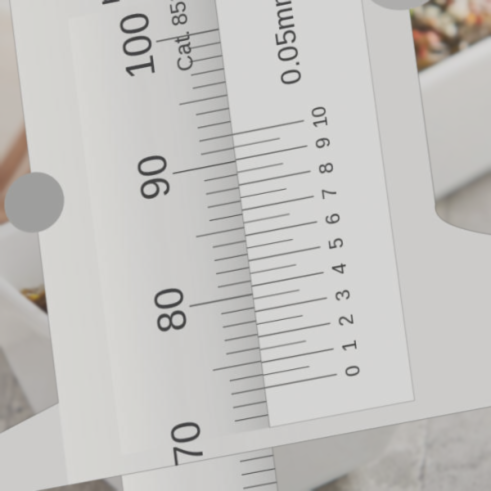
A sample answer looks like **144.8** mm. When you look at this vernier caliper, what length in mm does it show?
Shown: **73.0** mm
